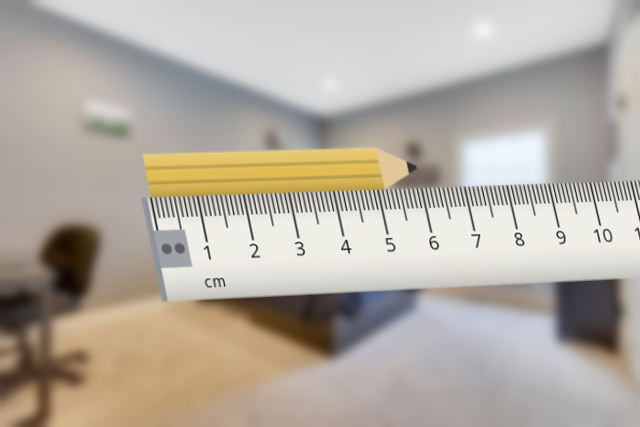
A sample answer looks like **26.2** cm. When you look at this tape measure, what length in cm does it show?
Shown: **6** cm
